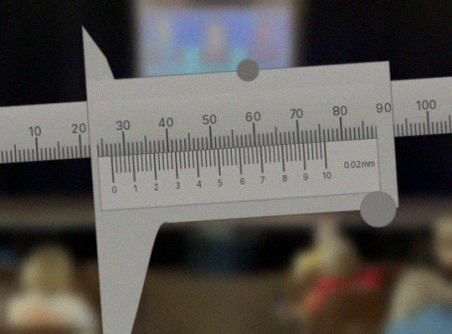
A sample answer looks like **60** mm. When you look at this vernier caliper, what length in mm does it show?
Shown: **27.0** mm
